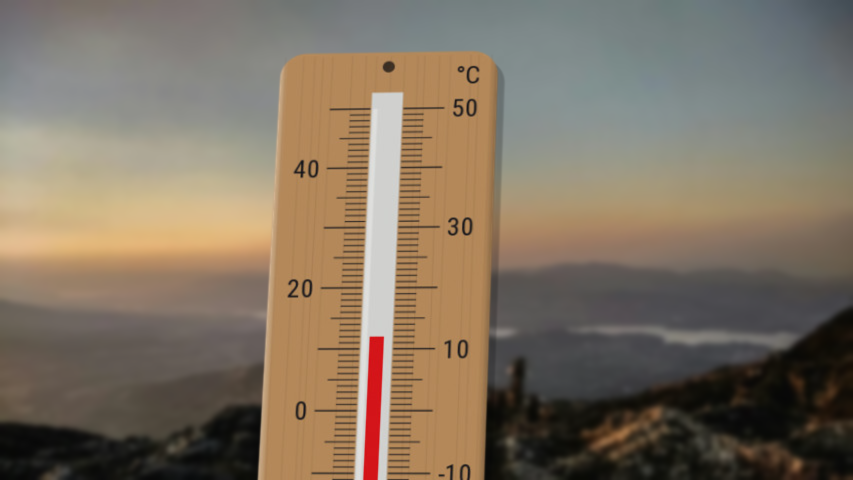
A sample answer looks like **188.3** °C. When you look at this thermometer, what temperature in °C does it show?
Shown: **12** °C
